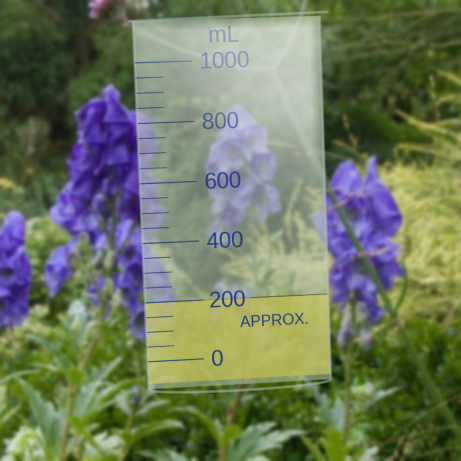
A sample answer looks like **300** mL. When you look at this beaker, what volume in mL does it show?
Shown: **200** mL
